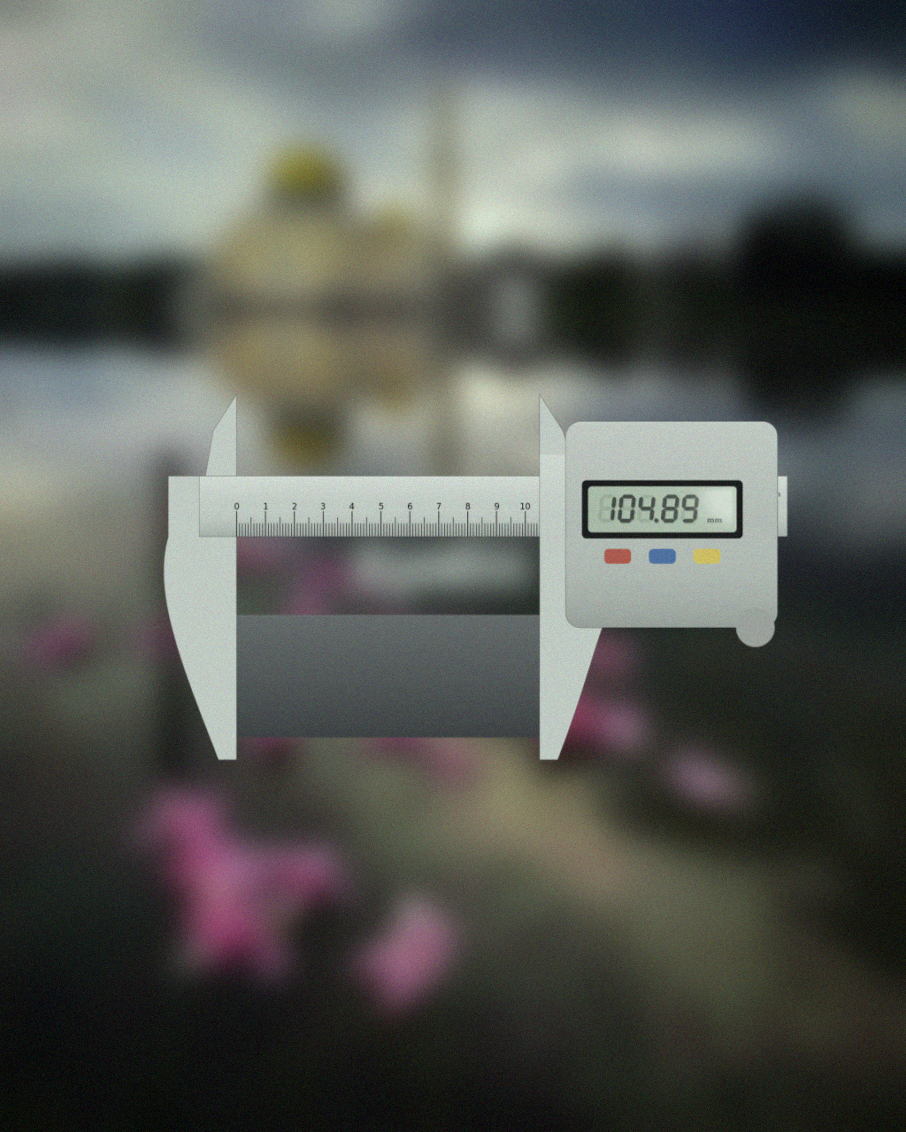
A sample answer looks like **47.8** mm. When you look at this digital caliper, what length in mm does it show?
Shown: **104.89** mm
